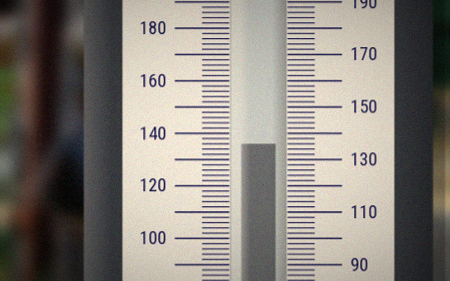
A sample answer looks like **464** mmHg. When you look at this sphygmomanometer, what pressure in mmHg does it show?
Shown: **136** mmHg
